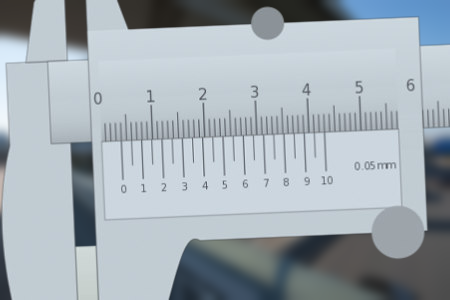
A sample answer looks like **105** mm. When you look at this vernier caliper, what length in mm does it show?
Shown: **4.0** mm
